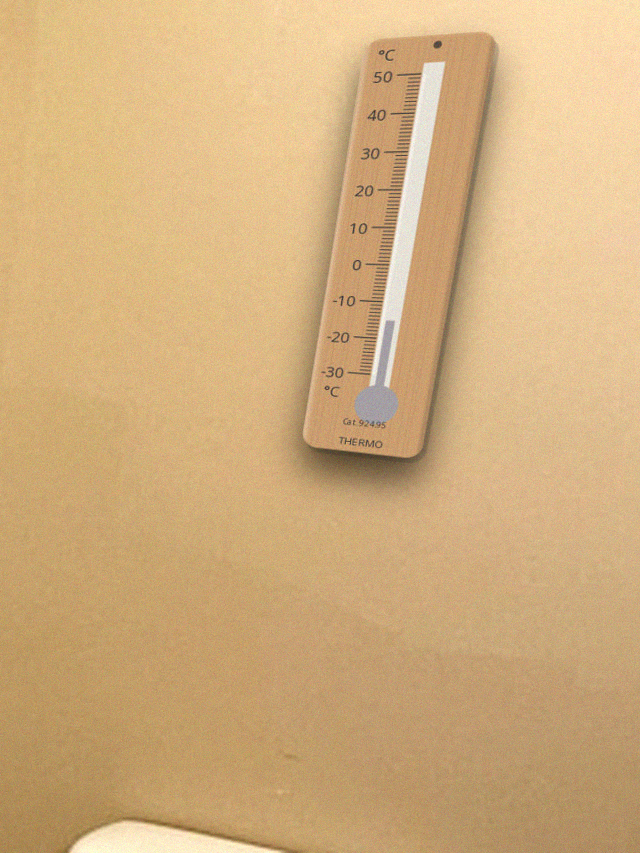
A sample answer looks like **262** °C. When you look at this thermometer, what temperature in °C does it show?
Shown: **-15** °C
